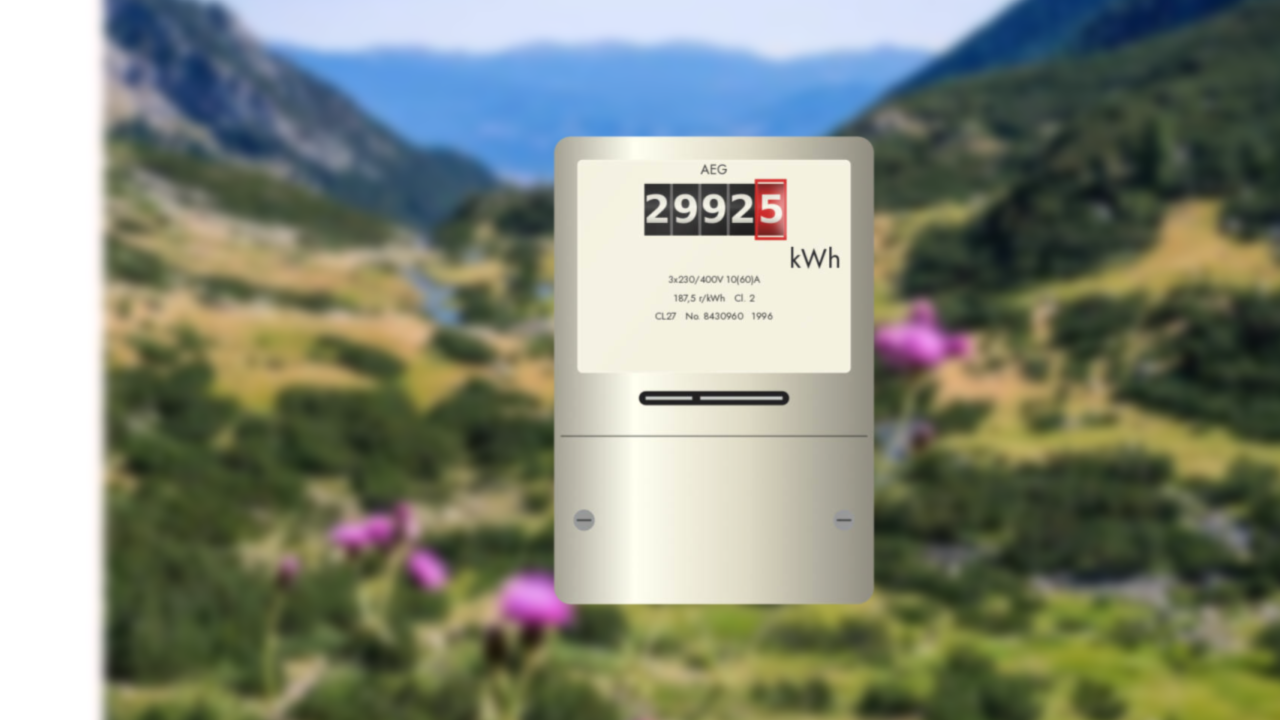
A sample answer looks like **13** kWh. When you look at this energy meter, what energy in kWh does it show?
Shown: **2992.5** kWh
